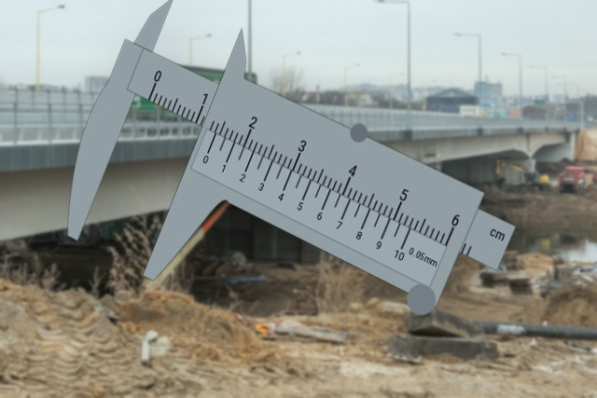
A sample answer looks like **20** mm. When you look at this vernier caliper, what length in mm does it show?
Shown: **14.2** mm
